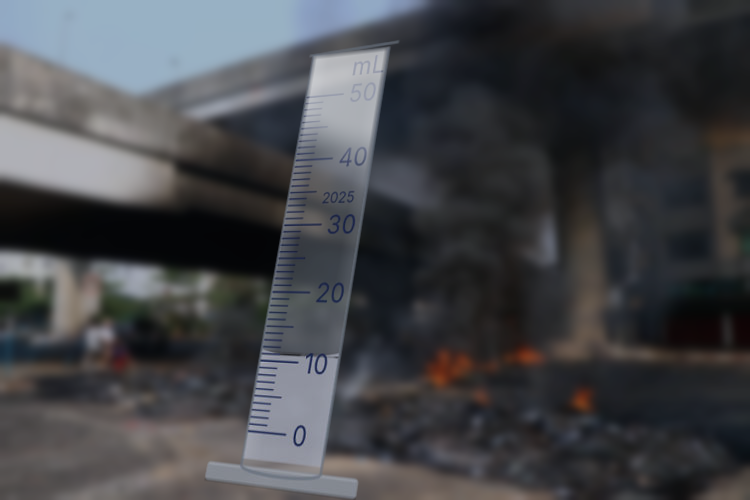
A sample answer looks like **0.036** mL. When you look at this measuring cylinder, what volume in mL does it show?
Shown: **11** mL
